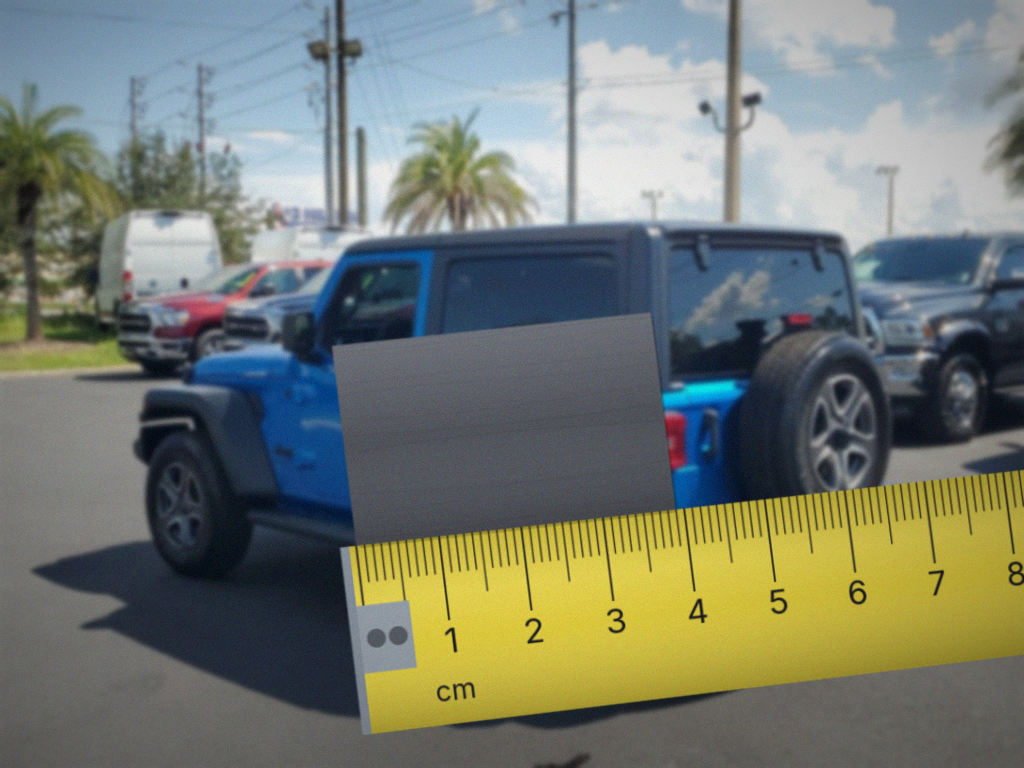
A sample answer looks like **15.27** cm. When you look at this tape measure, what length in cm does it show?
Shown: **3.9** cm
